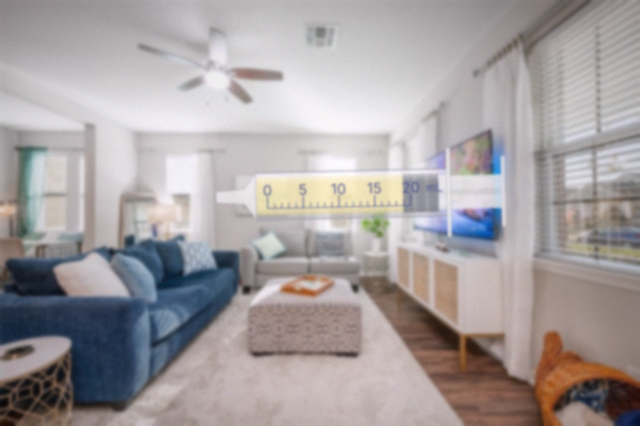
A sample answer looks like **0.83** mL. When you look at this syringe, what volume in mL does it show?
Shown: **19** mL
